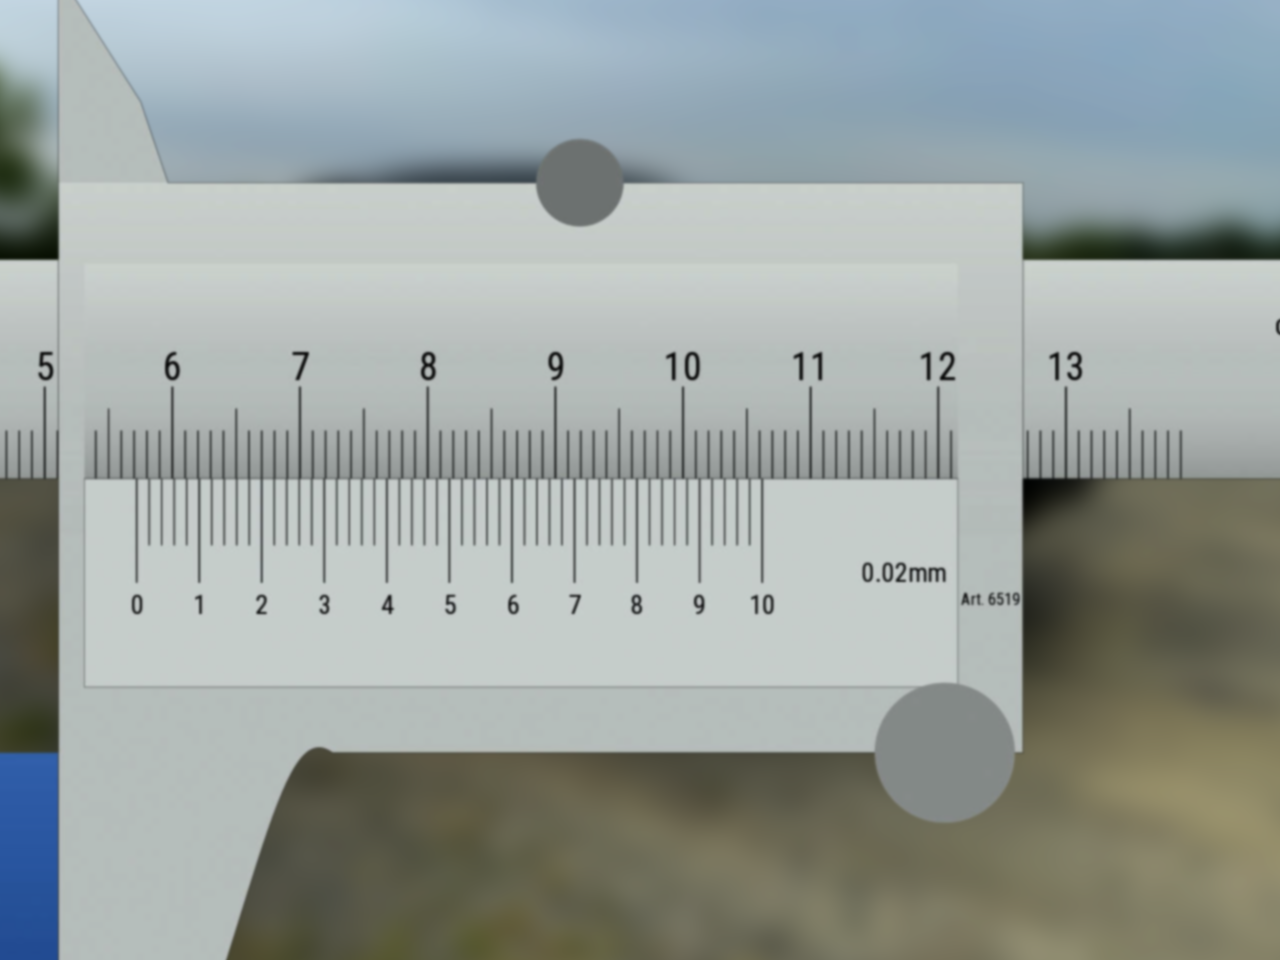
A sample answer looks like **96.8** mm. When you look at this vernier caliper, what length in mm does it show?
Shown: **57.2** mm
